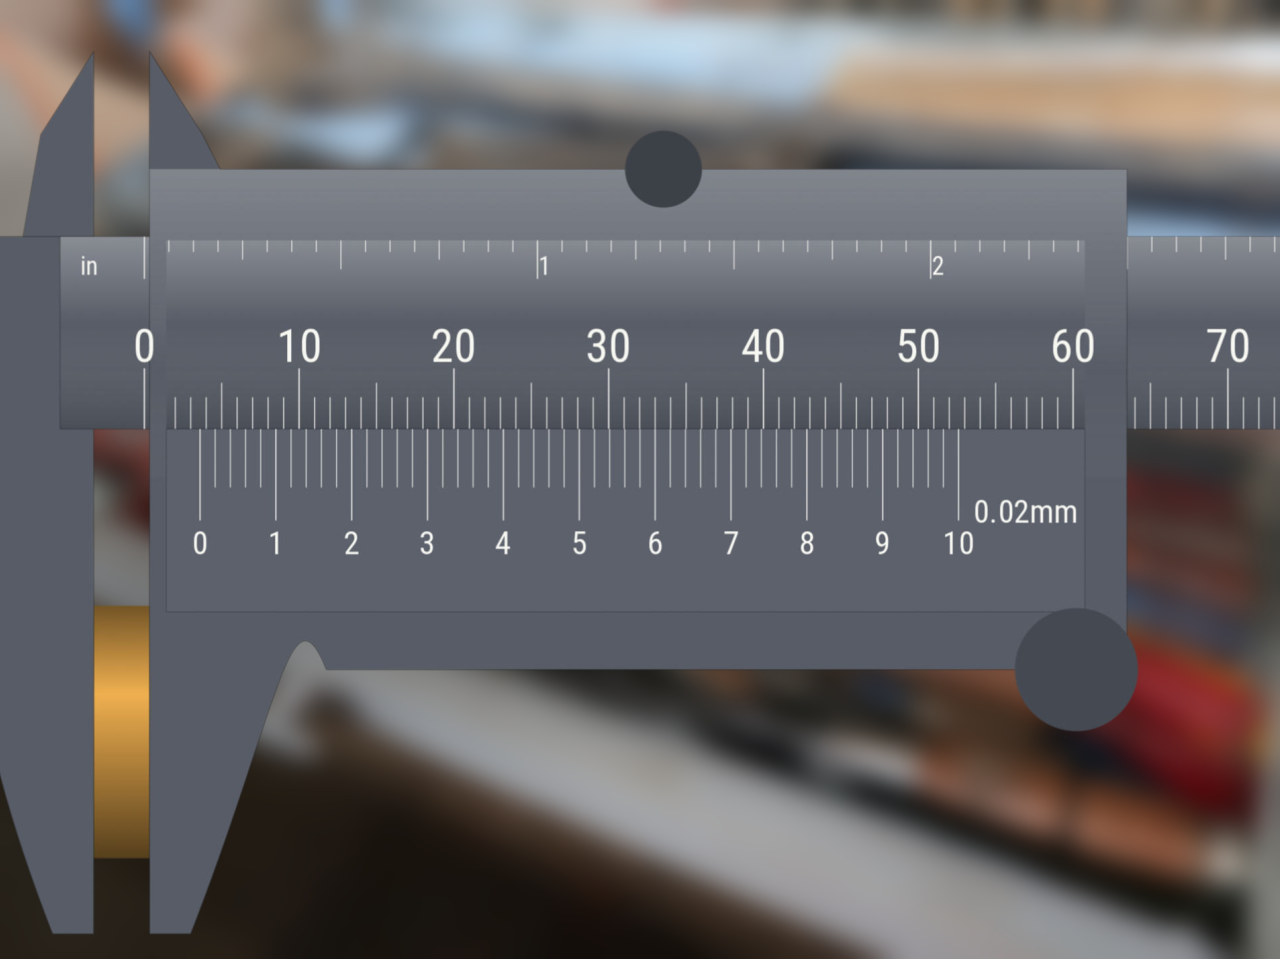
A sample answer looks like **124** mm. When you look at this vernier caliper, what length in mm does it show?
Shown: **3.6** mm
